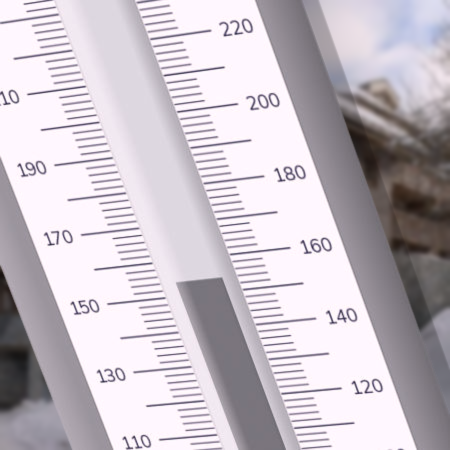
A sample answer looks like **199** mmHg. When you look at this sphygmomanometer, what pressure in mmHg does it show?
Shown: **154** mmHg
